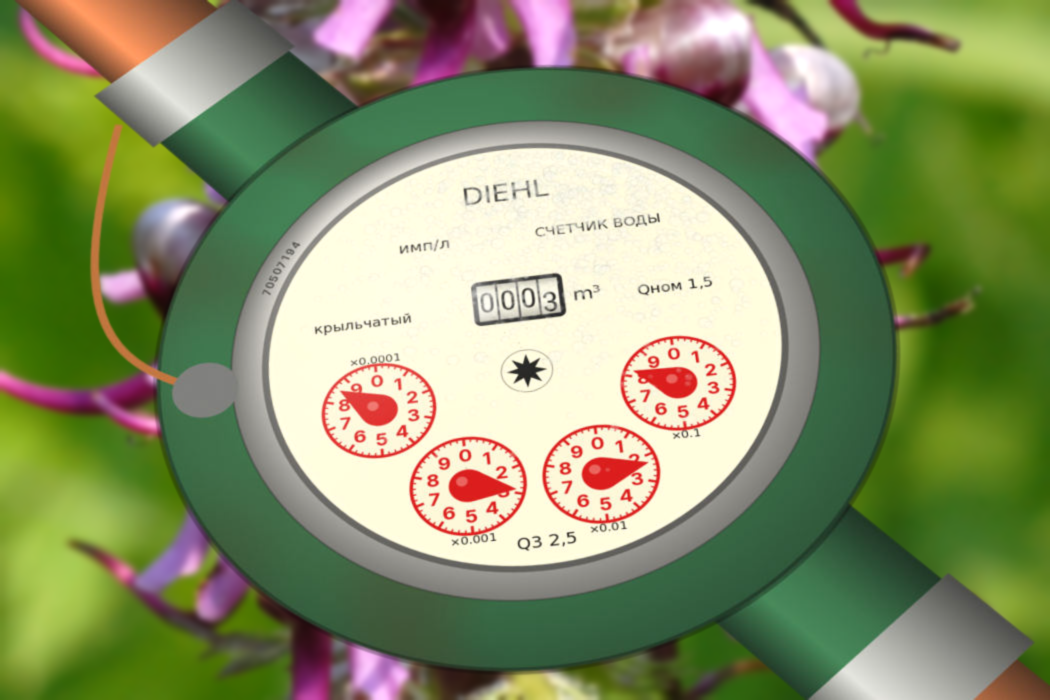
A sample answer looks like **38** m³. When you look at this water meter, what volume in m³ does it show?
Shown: **2.8228** m³
